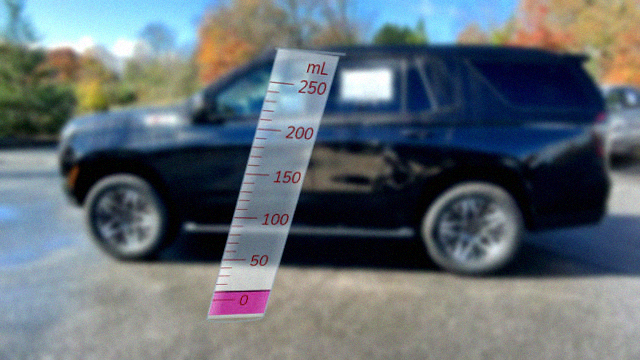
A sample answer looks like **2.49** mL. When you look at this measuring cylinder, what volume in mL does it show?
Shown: **10** mL
